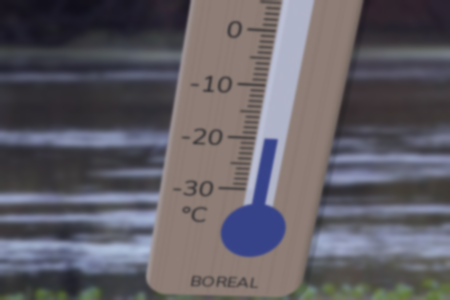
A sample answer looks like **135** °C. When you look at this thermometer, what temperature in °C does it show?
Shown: **-20** °C
